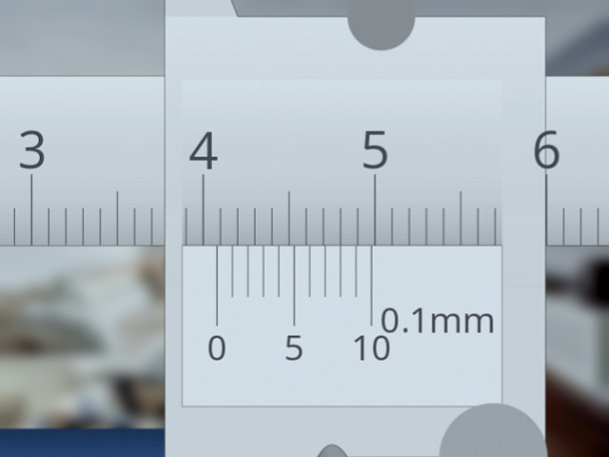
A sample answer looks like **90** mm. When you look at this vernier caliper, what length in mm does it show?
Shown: **40.8** mm
